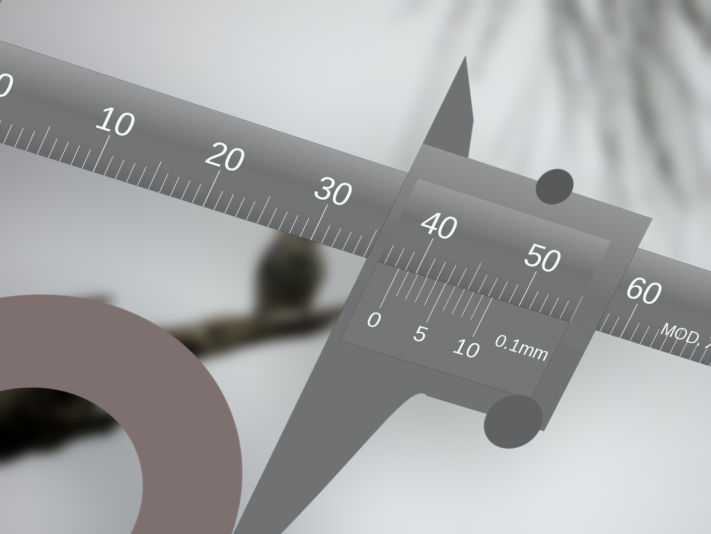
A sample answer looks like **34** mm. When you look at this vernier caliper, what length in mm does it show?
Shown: **38.4** mm
